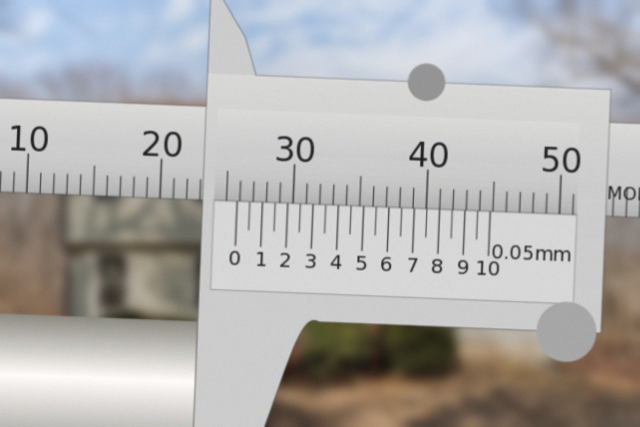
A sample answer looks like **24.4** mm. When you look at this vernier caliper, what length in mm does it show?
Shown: **25.8** mm
